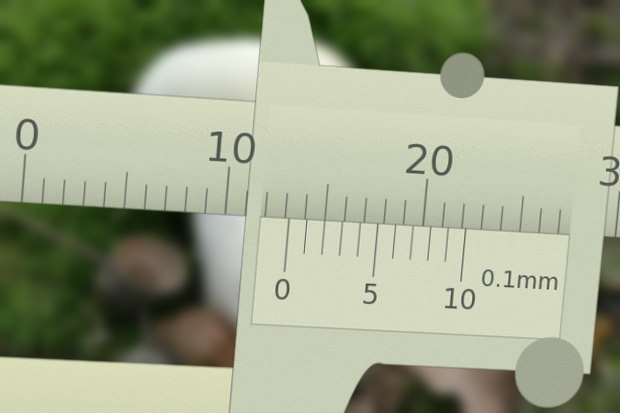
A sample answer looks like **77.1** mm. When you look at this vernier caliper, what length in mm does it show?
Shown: **13.2** mm
